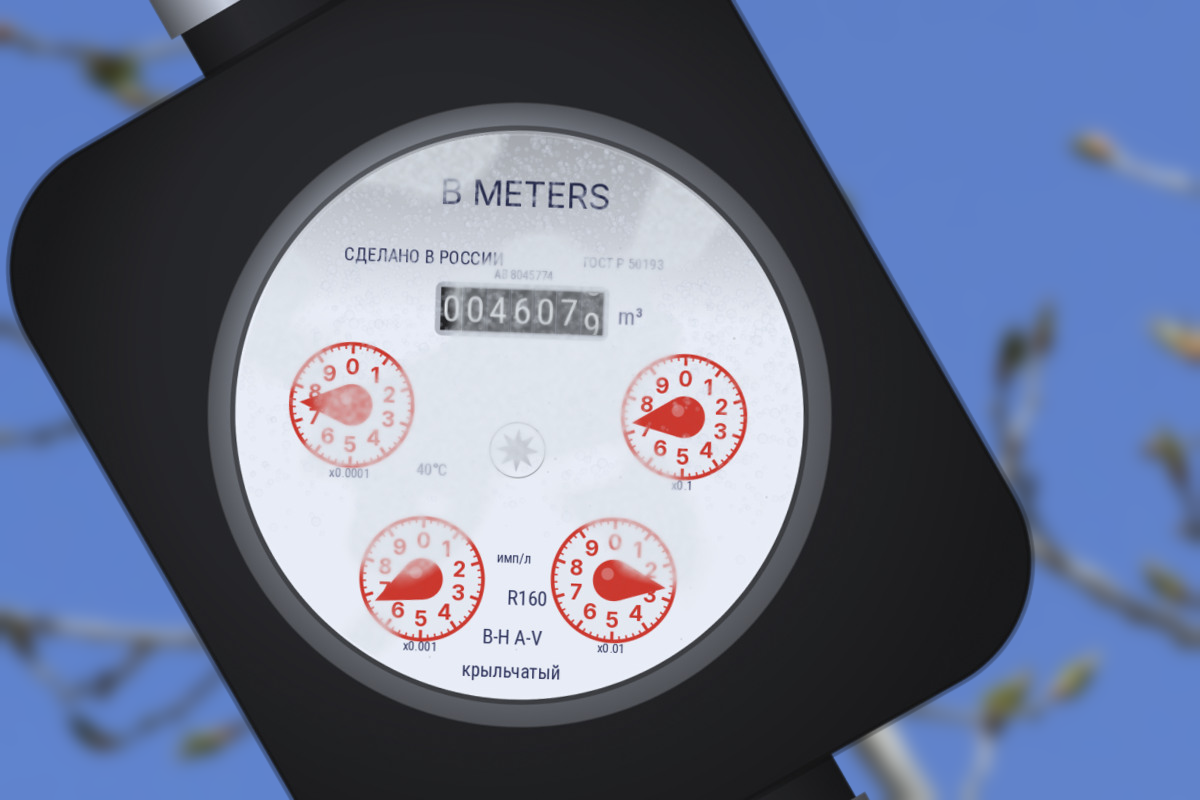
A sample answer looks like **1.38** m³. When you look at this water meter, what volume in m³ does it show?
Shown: **46078.7267** m³
